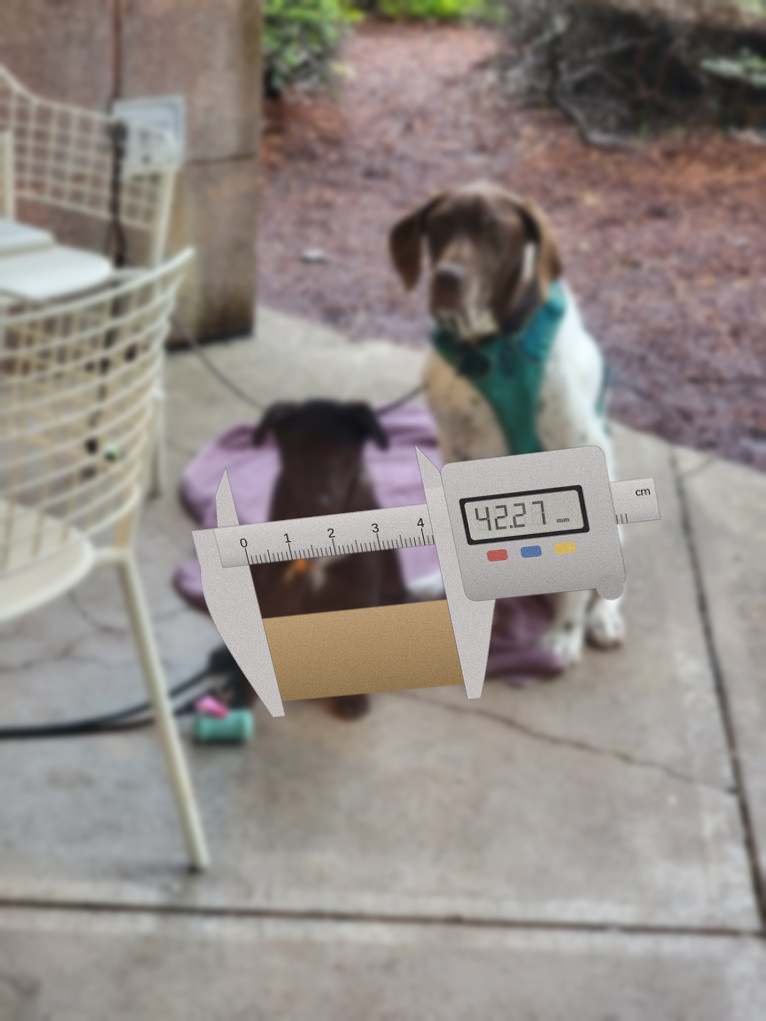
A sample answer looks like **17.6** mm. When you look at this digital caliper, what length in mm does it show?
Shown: **42.27** mm
